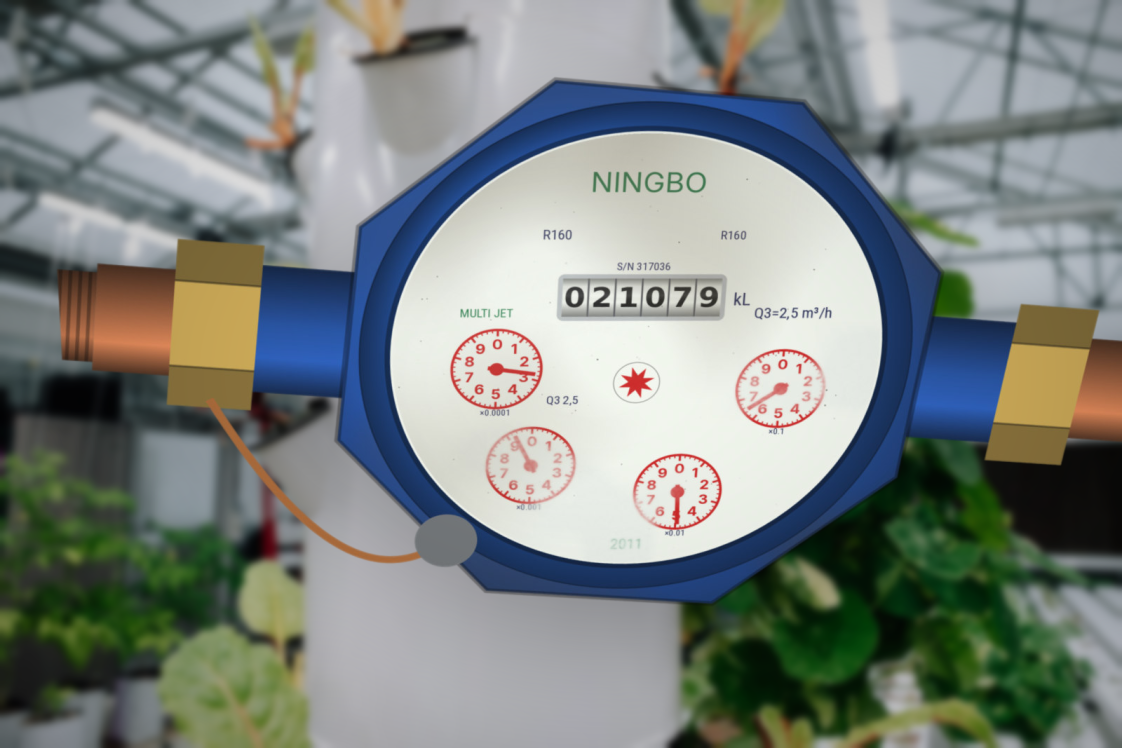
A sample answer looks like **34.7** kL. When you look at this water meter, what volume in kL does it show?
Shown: **21079.6492** kL
